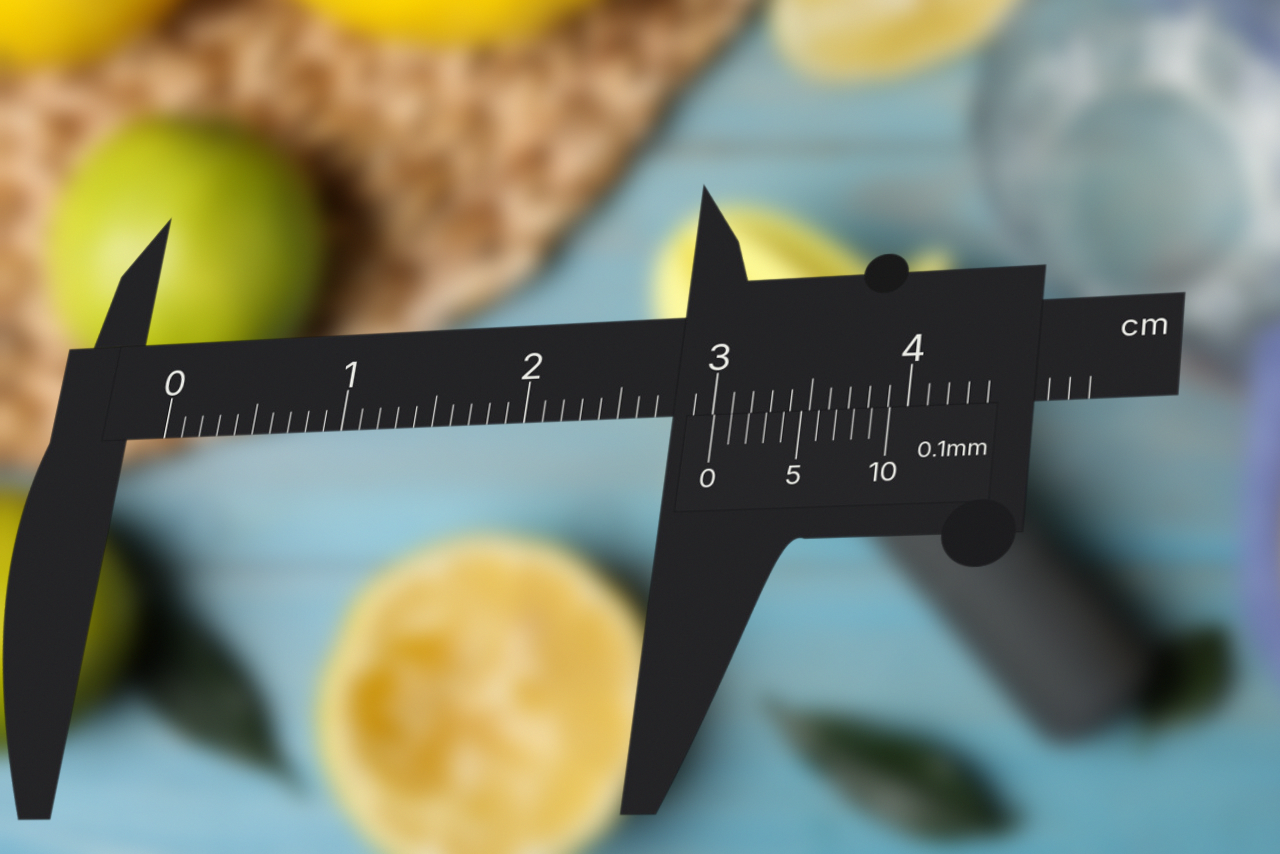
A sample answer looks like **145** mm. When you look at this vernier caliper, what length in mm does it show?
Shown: **30.1** mm
